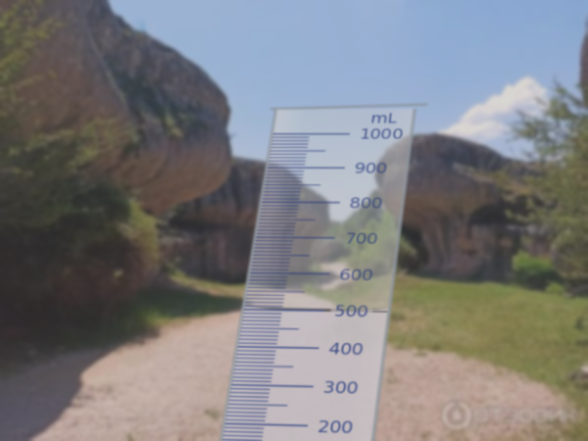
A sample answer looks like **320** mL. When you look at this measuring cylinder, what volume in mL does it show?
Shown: **500** mL
